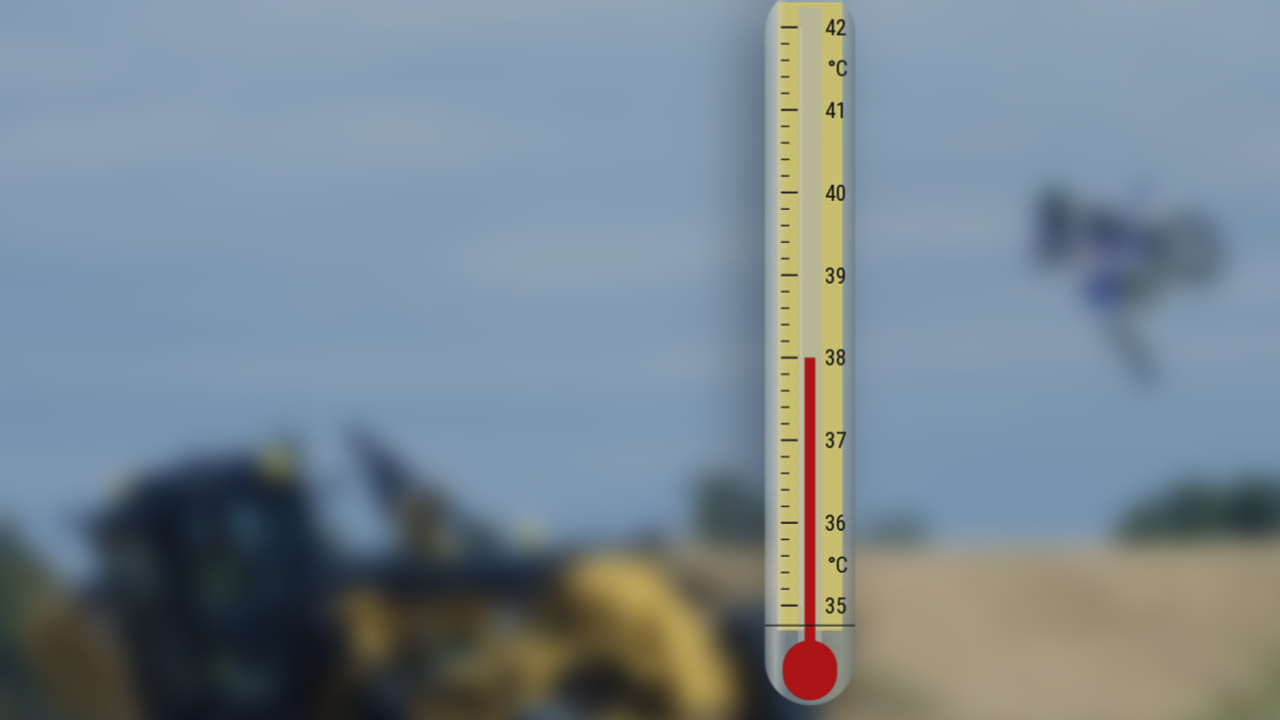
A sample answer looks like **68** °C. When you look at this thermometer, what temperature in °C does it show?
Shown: **38** °C
